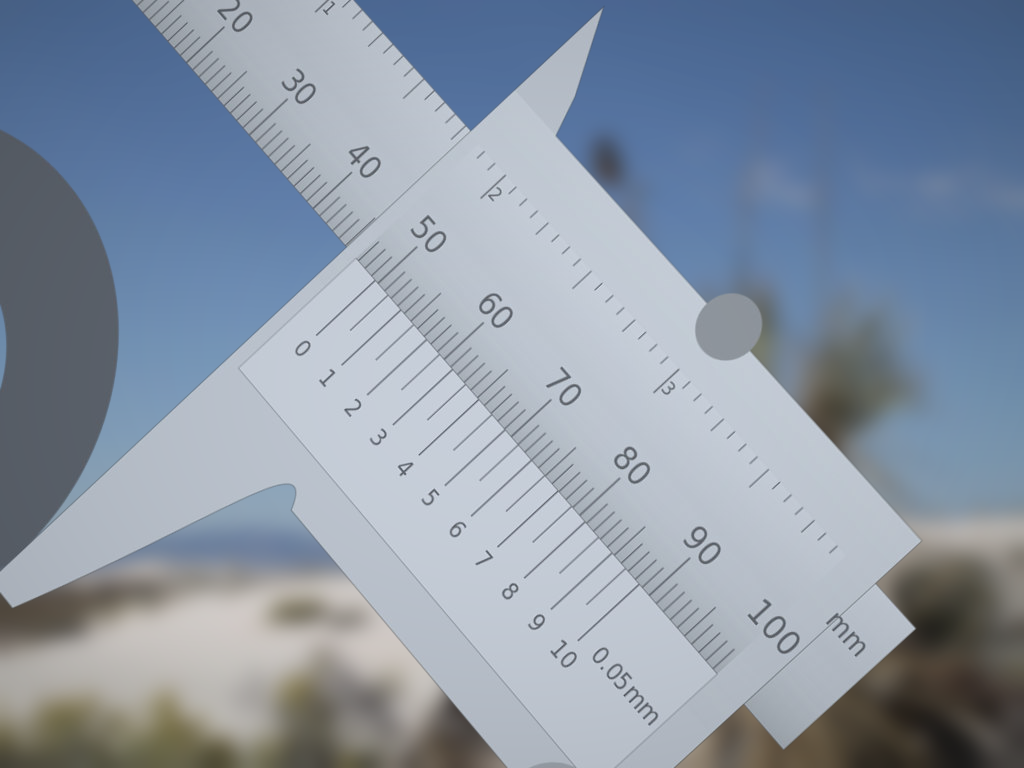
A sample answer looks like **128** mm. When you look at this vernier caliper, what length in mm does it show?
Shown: **49.6** mm
